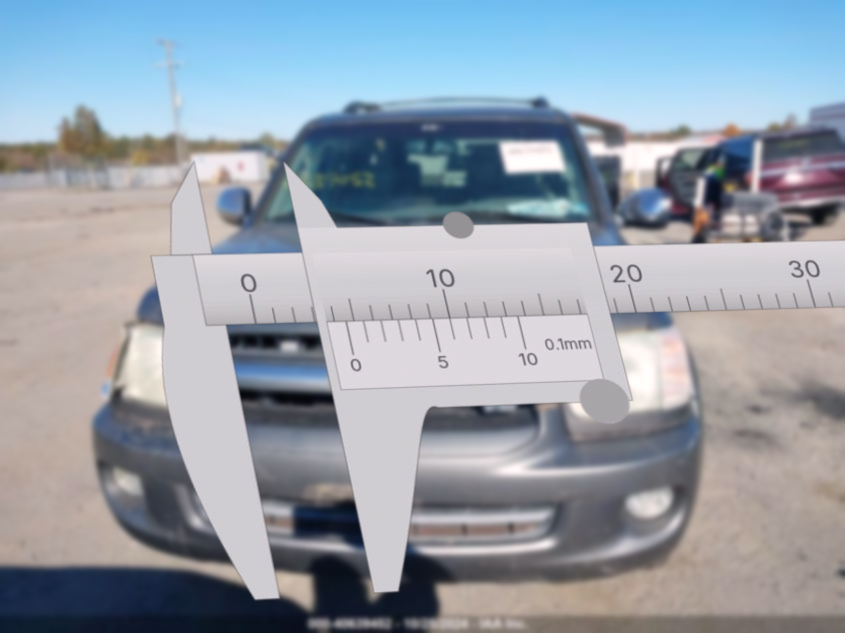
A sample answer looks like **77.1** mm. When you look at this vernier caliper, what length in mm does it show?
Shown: **4.6** mm
